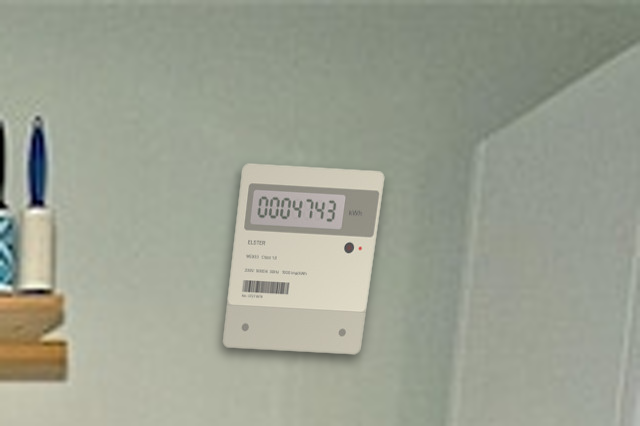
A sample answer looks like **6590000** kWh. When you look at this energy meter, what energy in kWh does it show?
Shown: **4743** kWh
